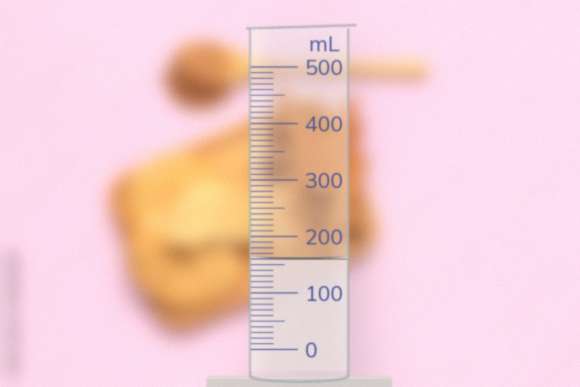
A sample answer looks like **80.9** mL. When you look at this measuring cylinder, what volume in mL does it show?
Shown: **160** mL
